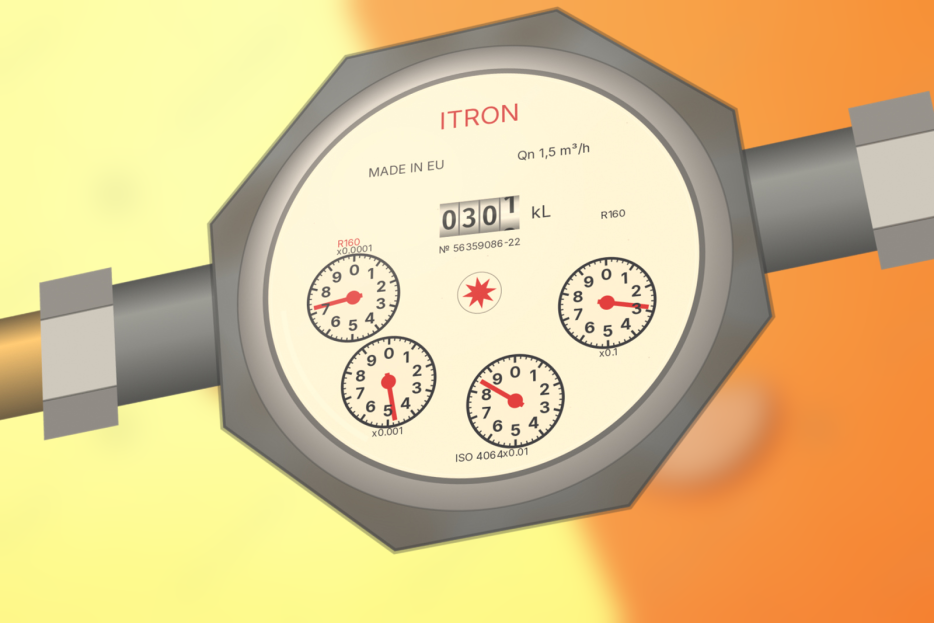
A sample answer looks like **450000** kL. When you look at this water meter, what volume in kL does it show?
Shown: **301.2847** kL
